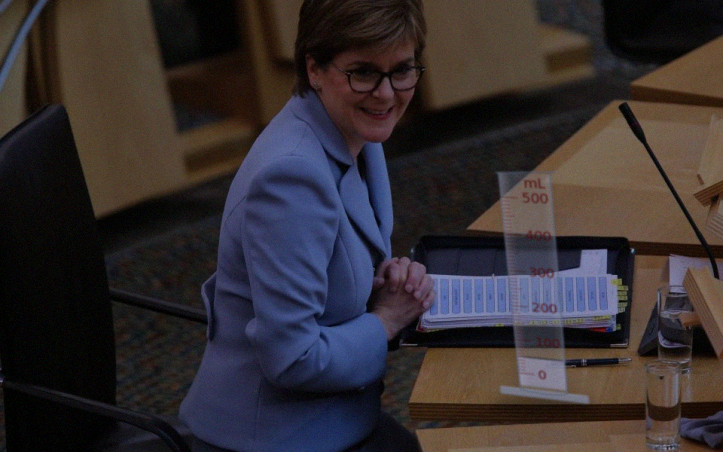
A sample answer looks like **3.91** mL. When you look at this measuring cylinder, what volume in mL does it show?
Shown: **50** mL
